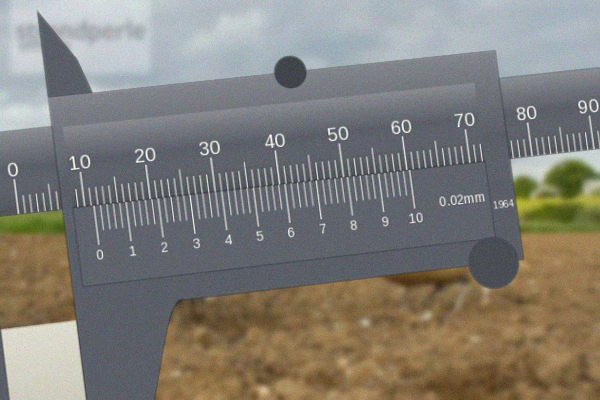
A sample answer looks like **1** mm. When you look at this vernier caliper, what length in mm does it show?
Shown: **11.4** mm
